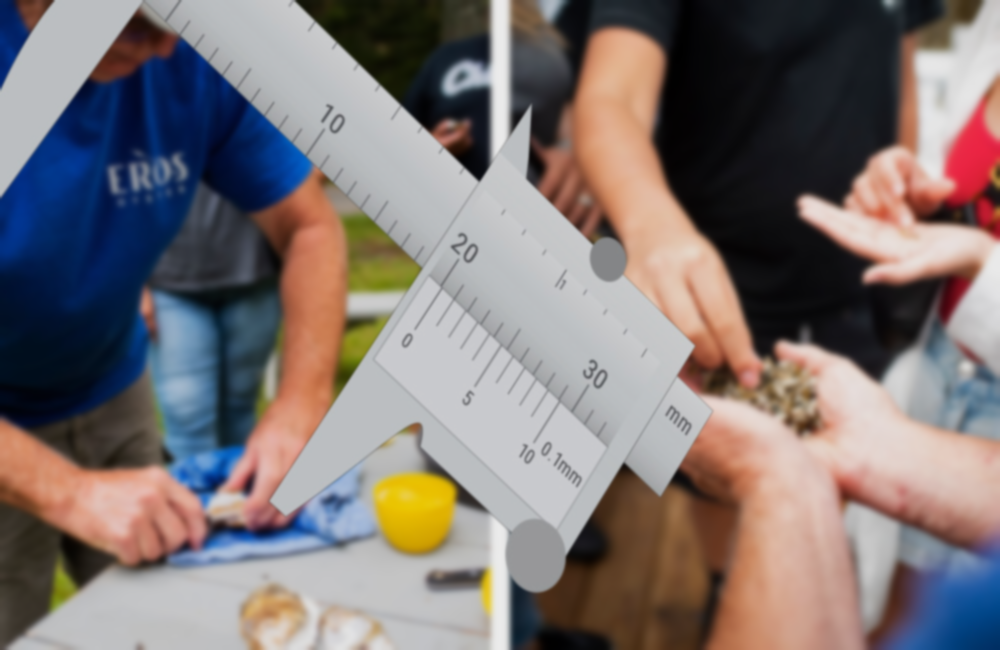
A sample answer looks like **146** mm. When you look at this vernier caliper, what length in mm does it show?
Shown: **20.1** mm
